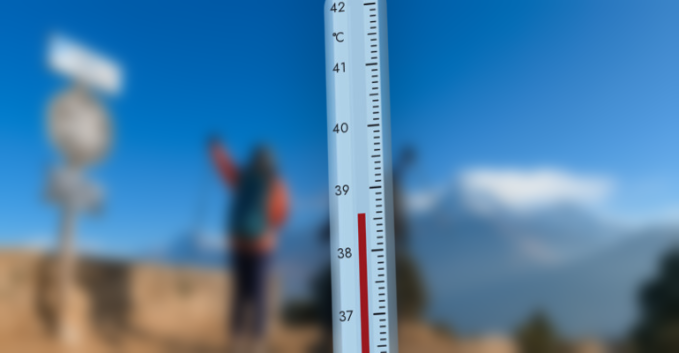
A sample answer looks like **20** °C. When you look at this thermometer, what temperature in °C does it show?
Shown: **38.6** °C
